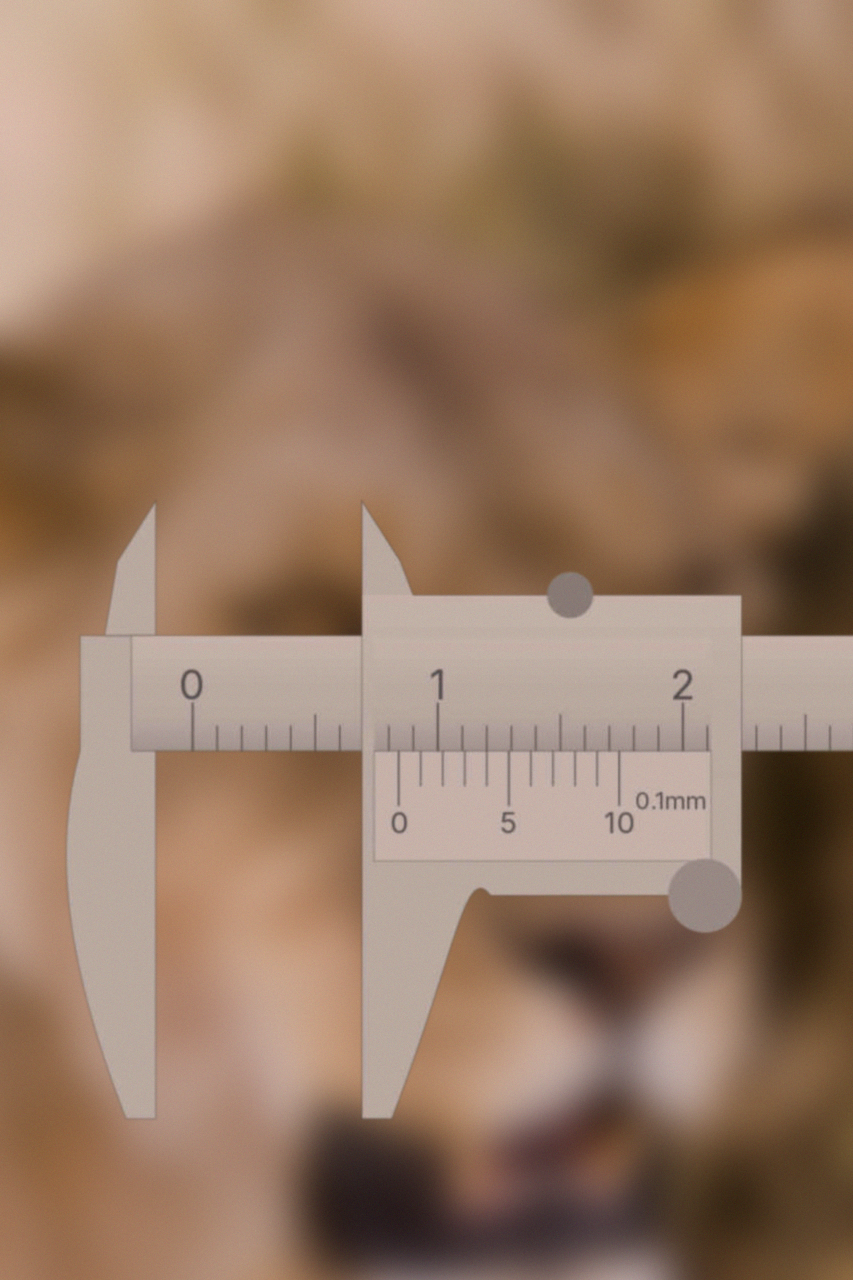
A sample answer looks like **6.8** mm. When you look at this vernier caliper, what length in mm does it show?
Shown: **8.4** mm
